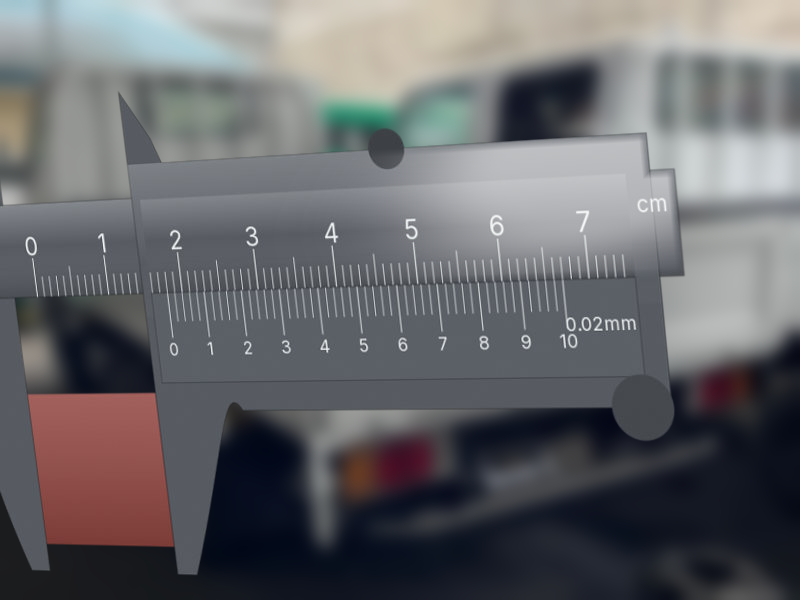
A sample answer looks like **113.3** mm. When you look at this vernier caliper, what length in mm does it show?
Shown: **18.0** mm
